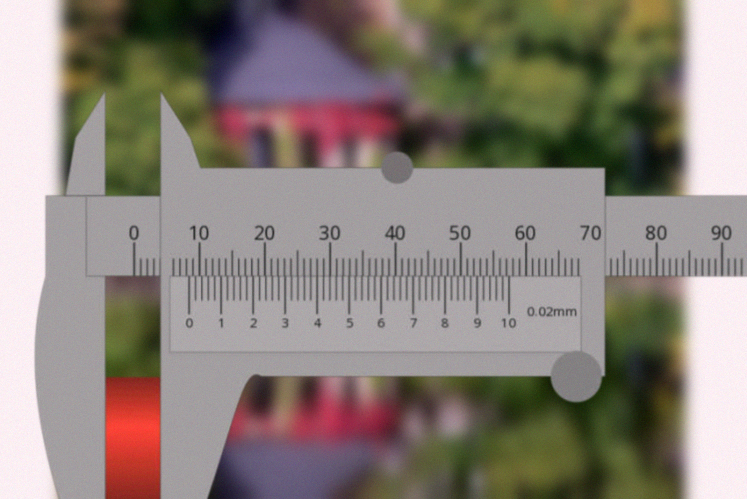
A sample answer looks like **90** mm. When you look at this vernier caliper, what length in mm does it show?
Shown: **8.4** mm
